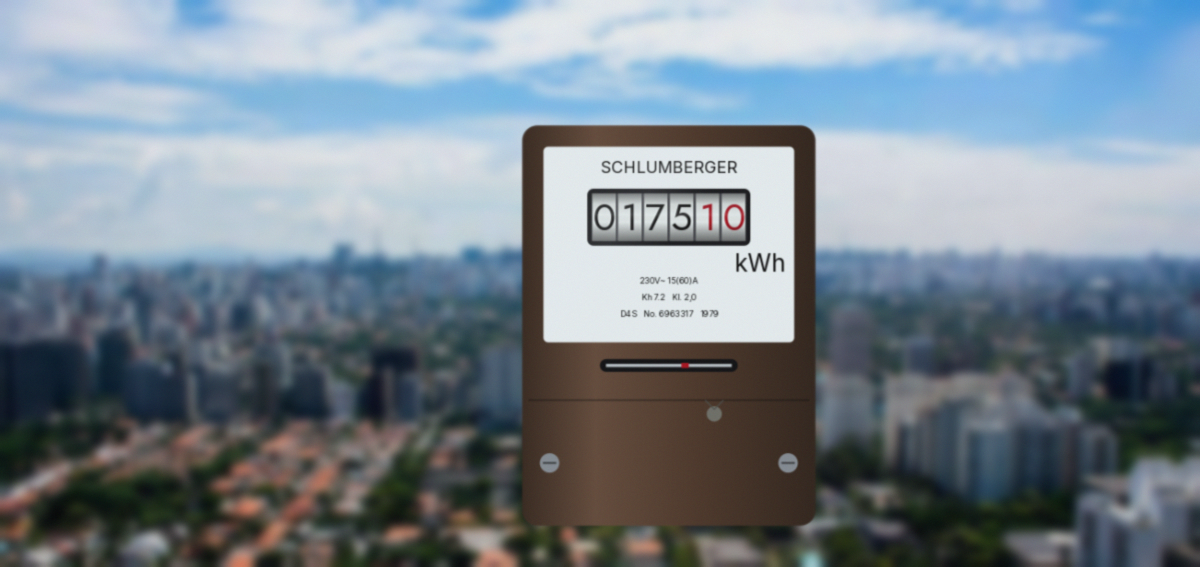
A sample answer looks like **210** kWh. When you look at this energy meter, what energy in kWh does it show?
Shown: **175.10** kWh
